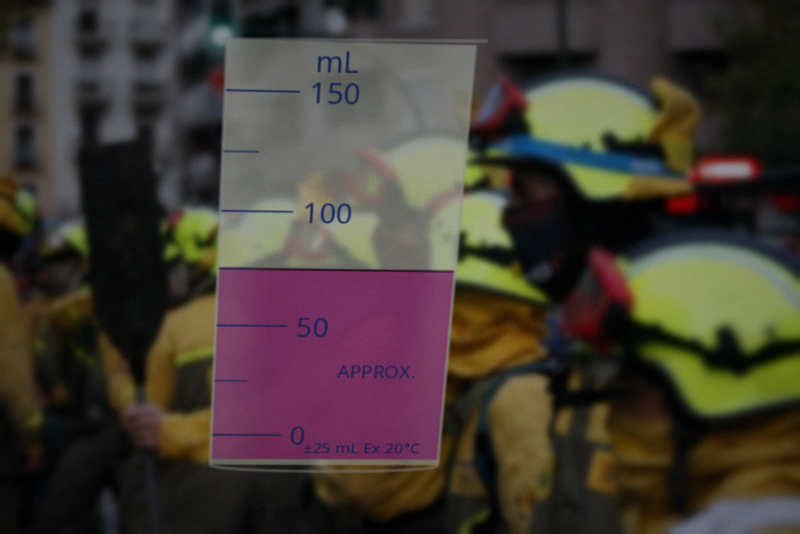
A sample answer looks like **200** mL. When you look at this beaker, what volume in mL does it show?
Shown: **75** mL
